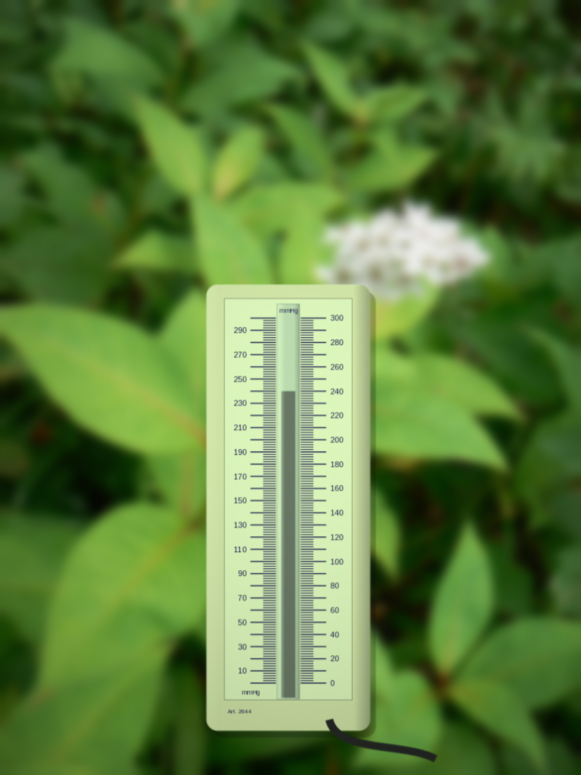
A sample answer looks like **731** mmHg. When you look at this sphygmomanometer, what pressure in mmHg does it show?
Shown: **240** mmHg
